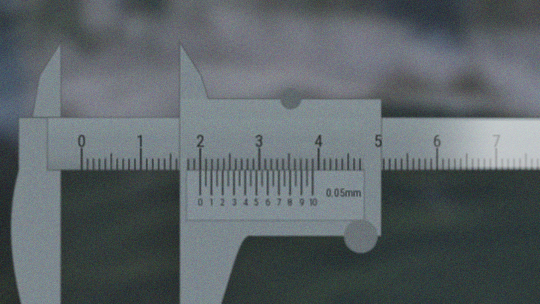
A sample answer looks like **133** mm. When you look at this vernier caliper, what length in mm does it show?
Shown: **20.0** mm
